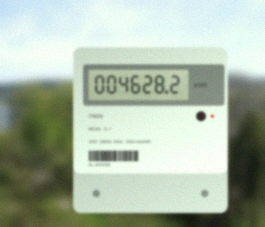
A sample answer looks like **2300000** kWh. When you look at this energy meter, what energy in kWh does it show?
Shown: **4628.2** kWh
